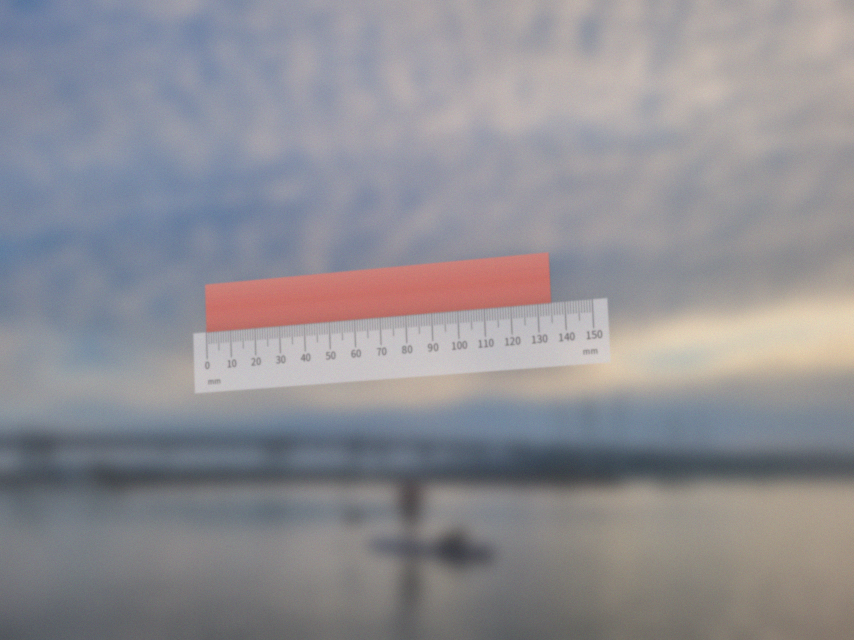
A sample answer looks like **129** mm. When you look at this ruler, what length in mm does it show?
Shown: **135** mm
